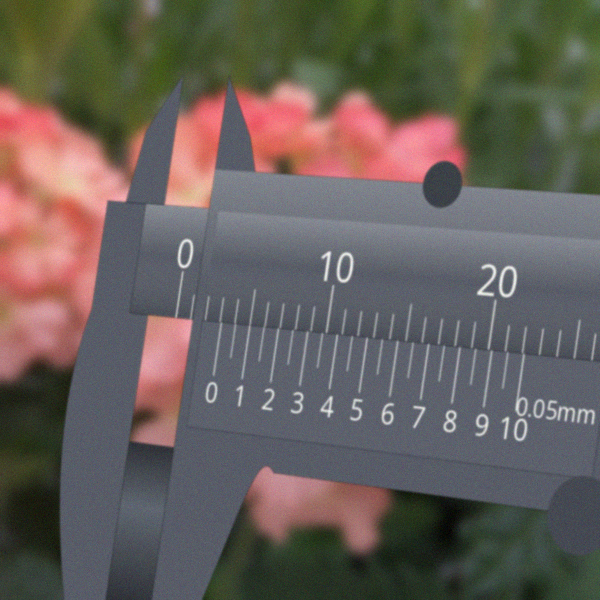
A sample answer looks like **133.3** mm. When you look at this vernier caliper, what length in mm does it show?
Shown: **3.1** mm
